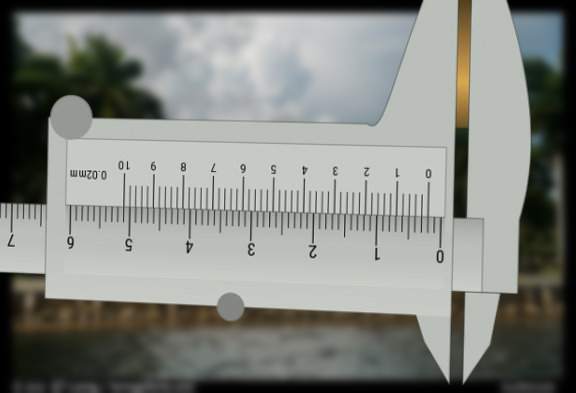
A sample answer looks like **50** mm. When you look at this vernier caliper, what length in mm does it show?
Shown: **2.0** mm
